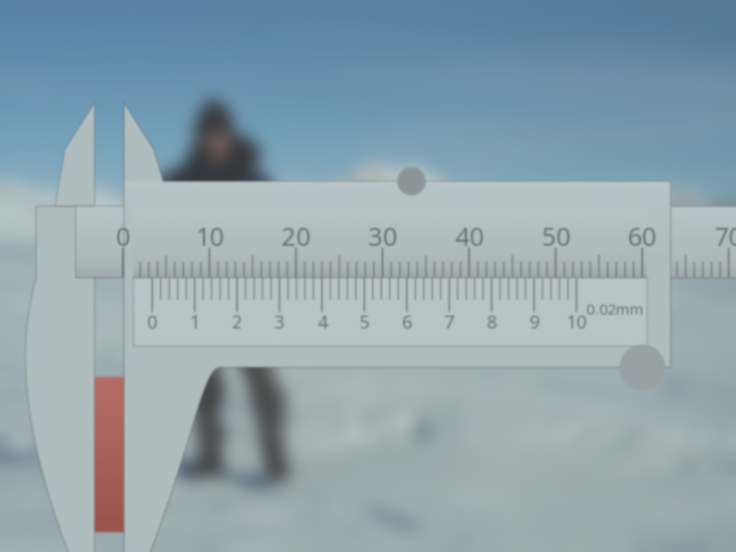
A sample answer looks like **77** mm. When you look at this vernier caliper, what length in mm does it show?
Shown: **3.4** mm
